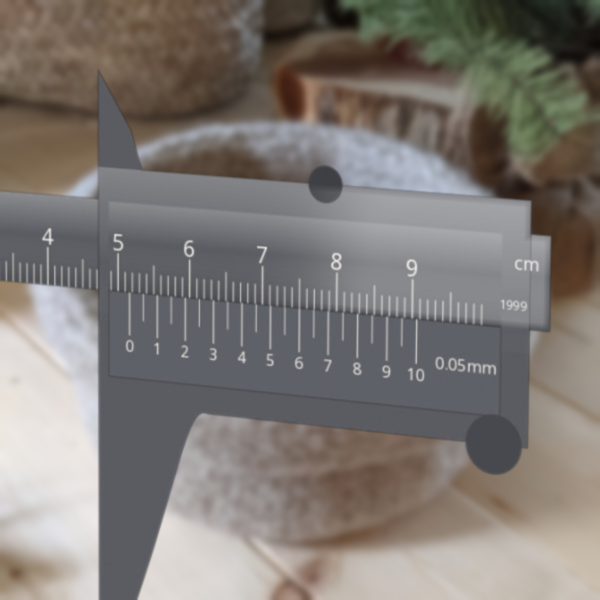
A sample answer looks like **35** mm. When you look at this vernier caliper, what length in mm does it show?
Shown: **51.6** mm
